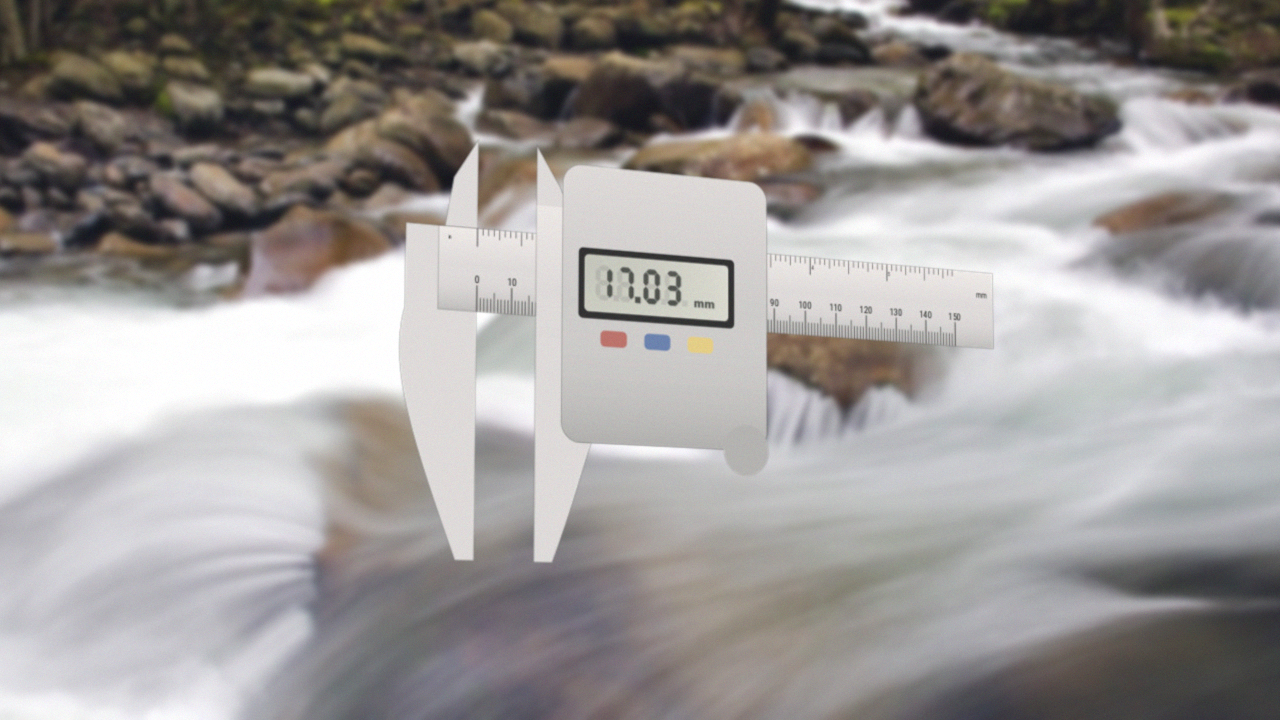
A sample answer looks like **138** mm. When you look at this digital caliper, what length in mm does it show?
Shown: **17.03** mm
